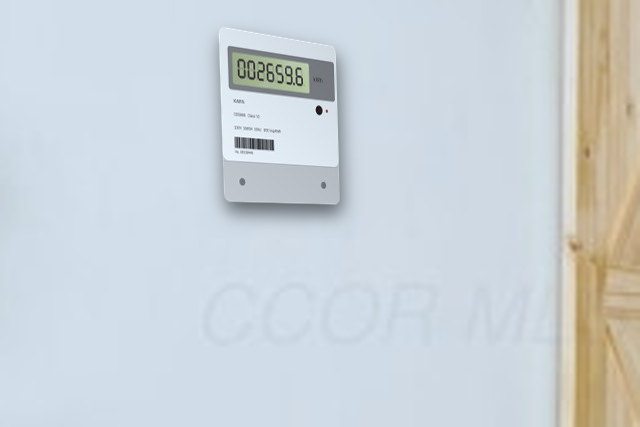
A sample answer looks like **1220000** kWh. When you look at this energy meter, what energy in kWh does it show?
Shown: **2659.6** kWh
